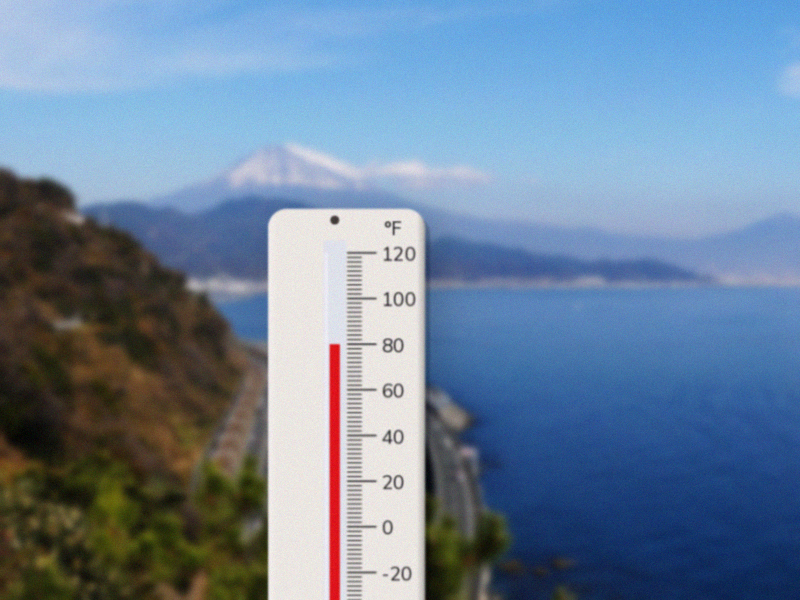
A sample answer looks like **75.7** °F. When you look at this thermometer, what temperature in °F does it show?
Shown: **80** °F
